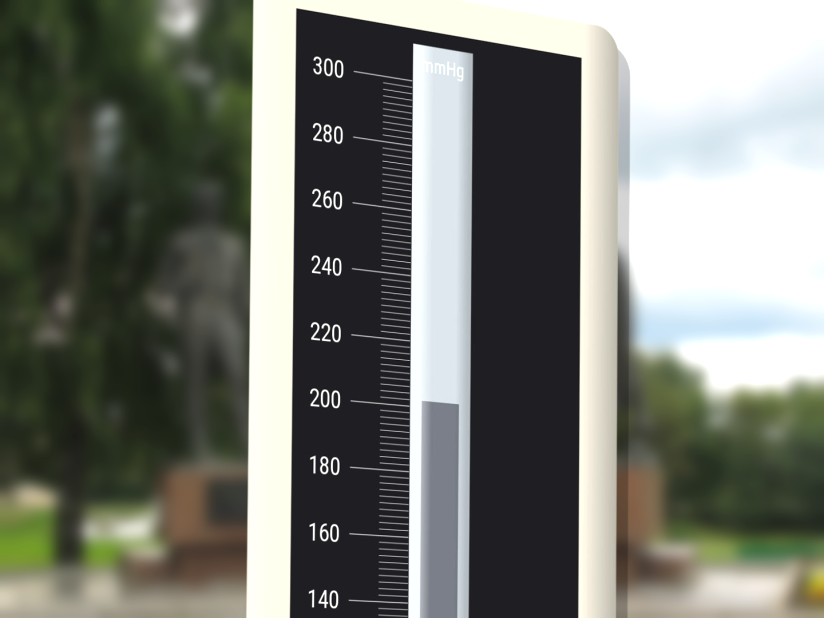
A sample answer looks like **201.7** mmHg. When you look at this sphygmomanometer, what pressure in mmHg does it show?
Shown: **202** mmHg
